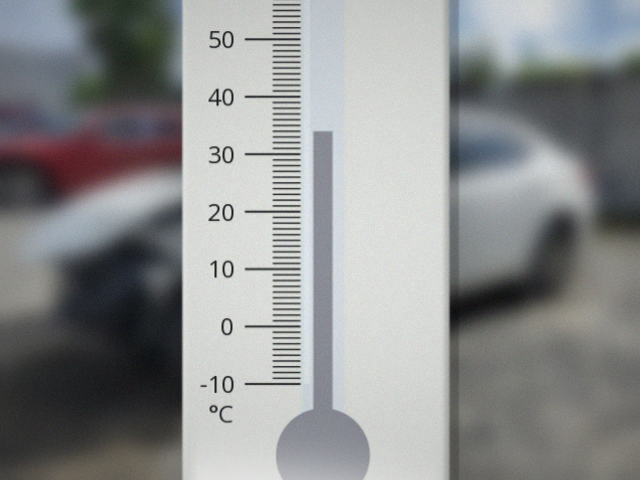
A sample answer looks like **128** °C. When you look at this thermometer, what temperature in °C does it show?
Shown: **34** °C
